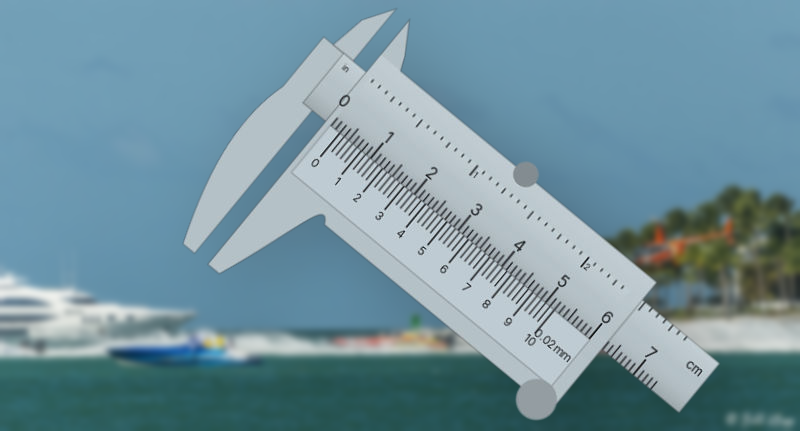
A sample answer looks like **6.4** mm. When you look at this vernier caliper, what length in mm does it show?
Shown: **3.0** mm
